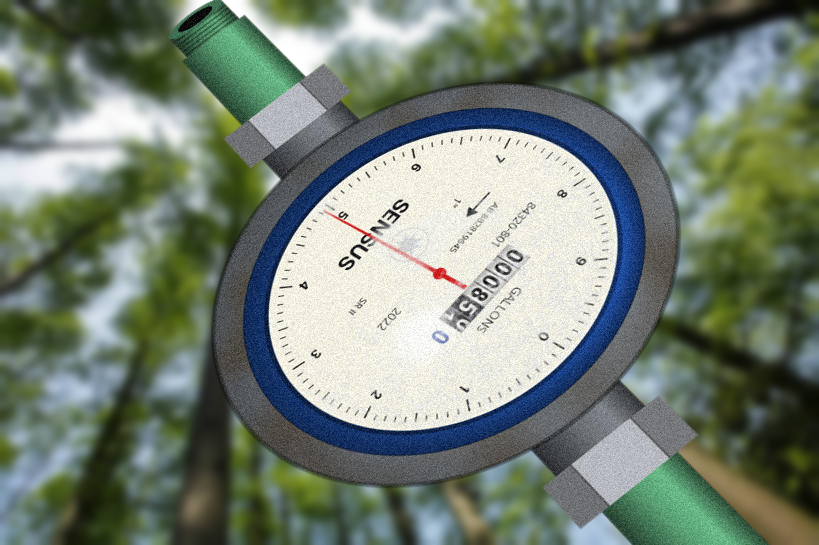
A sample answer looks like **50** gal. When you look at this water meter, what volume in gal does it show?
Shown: **8504.9** gal
